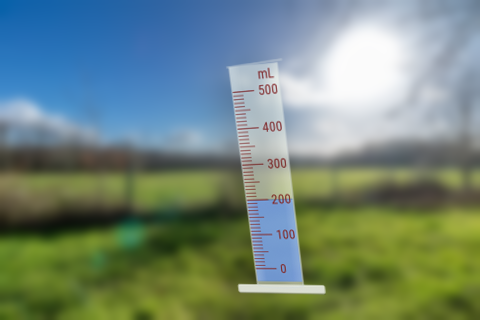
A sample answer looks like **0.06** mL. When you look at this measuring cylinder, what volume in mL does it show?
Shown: **200** mL
